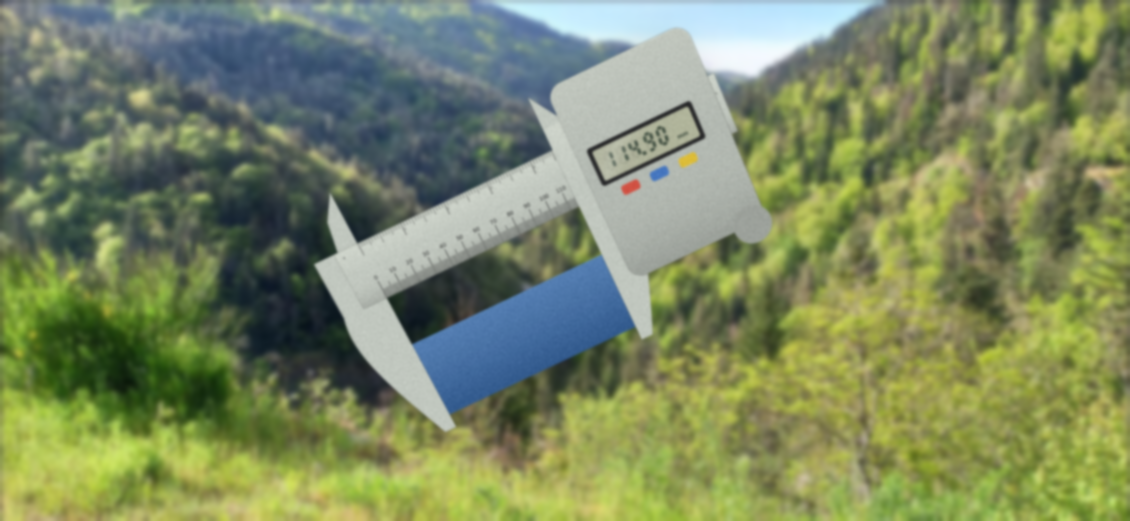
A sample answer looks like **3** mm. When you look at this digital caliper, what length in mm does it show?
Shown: **114.90** mm
